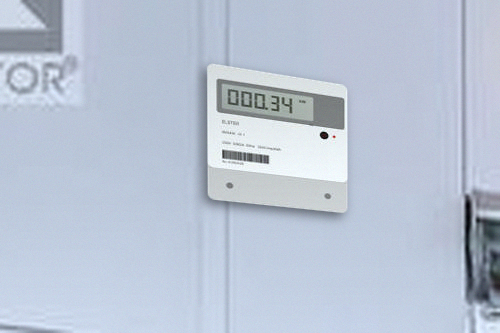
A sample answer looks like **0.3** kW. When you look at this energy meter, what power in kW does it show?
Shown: **0.34** kW
